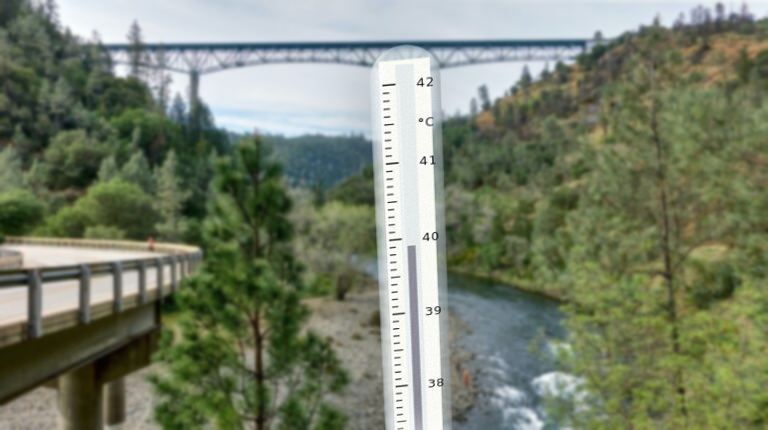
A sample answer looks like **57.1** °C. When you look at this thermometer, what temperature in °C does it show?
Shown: **39.9** °C
